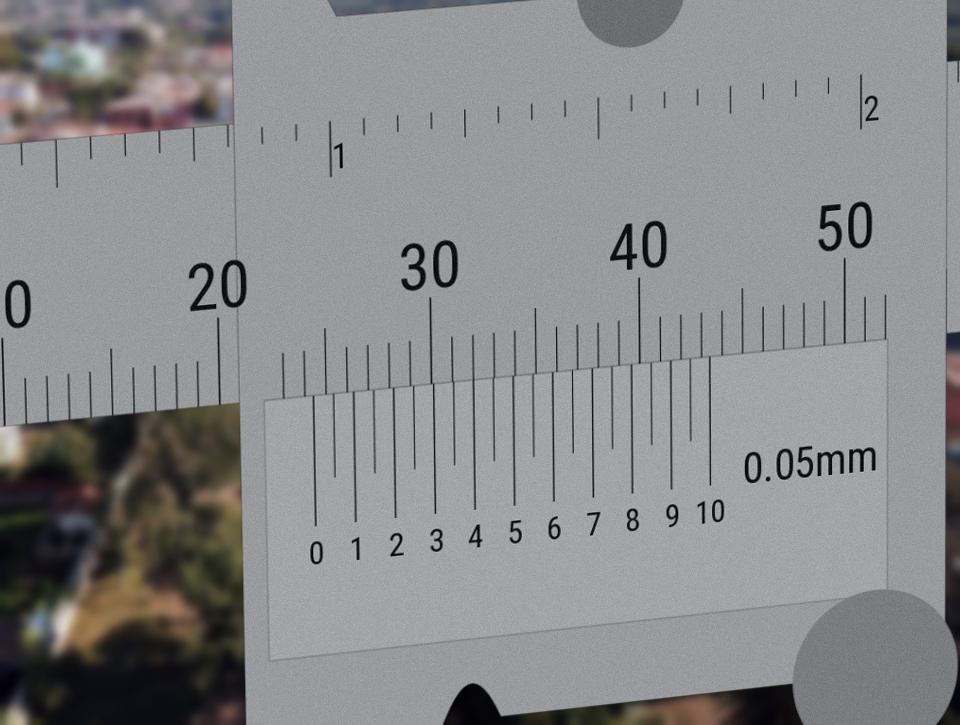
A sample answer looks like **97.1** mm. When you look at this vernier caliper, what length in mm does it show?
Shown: **24.4** mm
